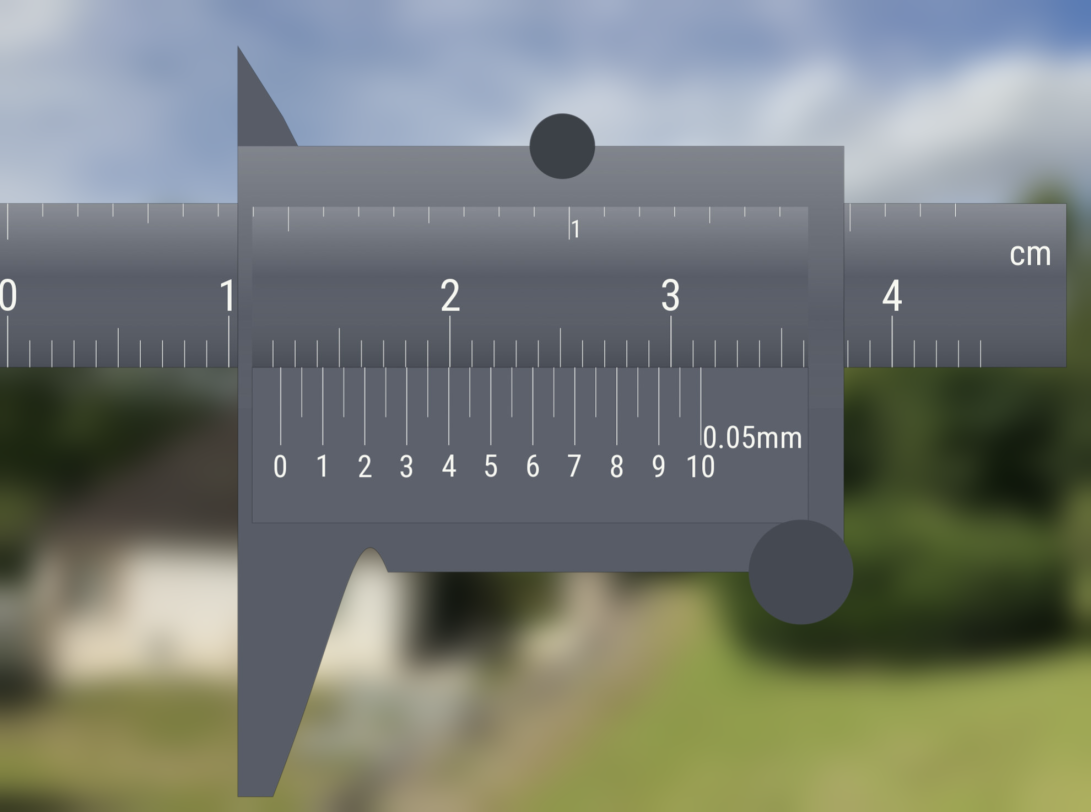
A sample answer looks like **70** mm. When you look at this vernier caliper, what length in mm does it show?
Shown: **12.35** mm
